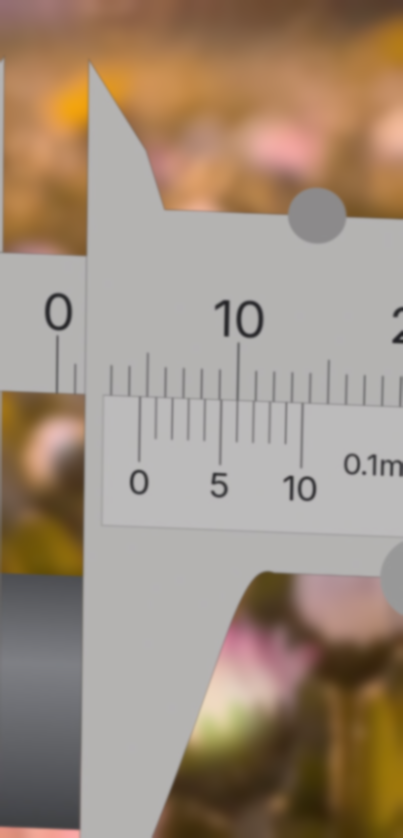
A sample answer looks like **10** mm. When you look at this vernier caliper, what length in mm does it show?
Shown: **4.6** mm
